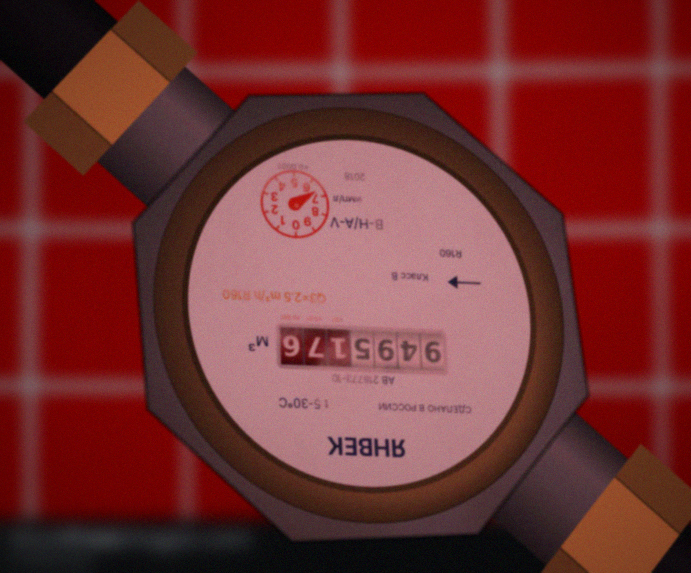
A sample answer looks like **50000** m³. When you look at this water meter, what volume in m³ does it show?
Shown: **9495.1766** m³
